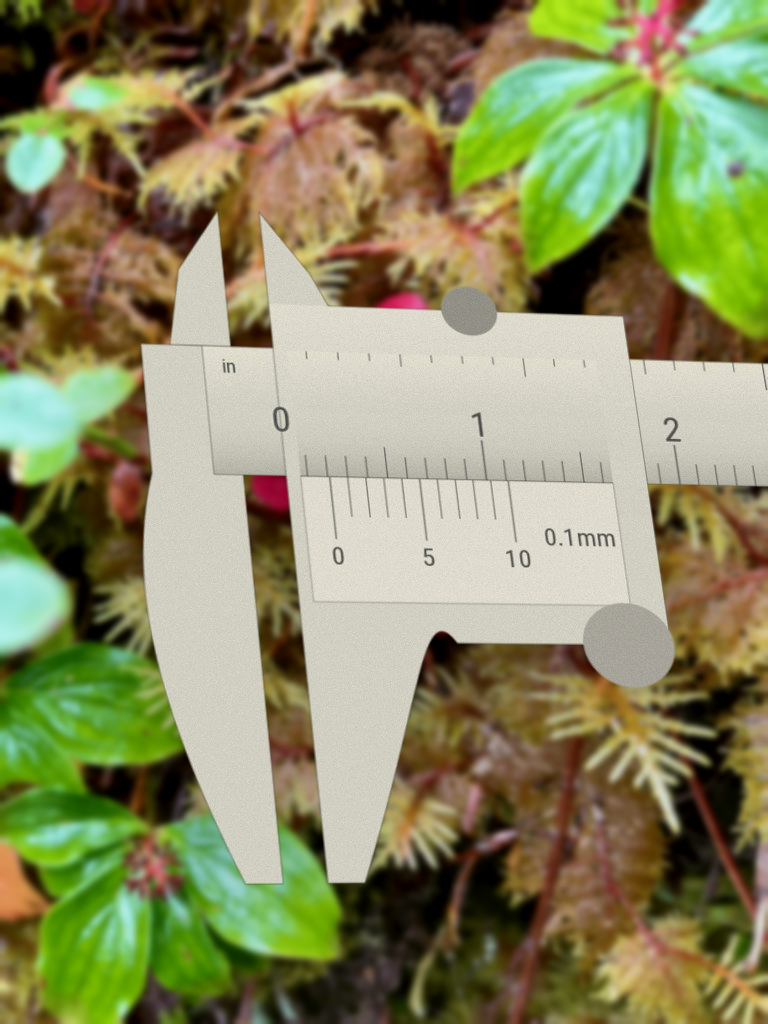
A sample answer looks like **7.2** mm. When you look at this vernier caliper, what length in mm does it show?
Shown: **2.1** mm
